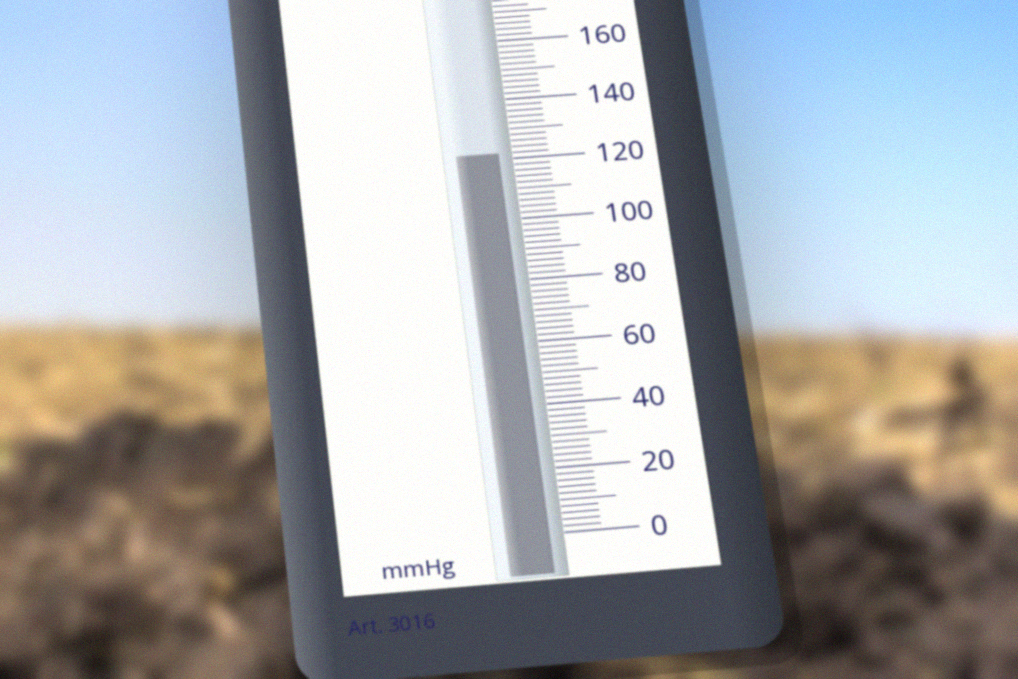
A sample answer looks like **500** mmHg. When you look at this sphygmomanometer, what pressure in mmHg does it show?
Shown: **122** mmHg
